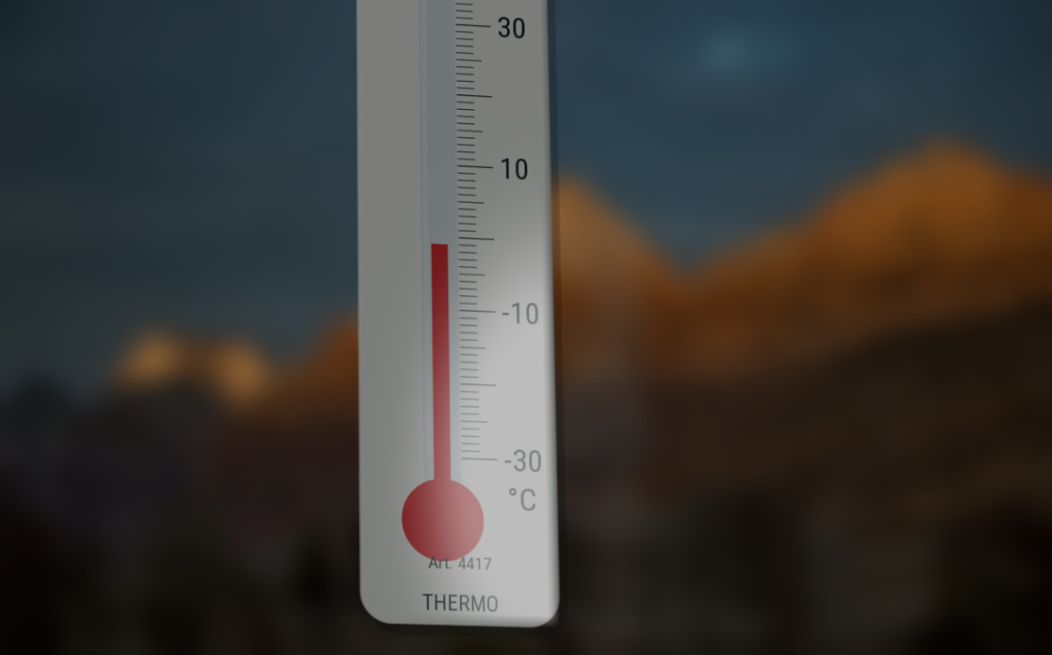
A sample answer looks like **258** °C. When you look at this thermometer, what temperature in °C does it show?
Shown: **-1** °C
